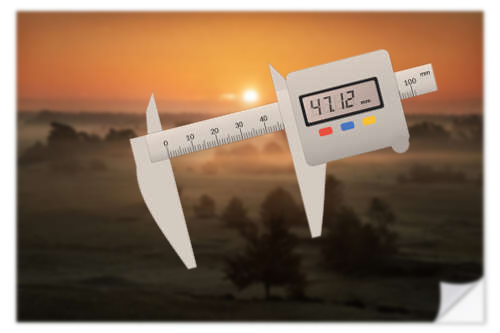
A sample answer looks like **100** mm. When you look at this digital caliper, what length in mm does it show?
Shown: **47.12** mm
